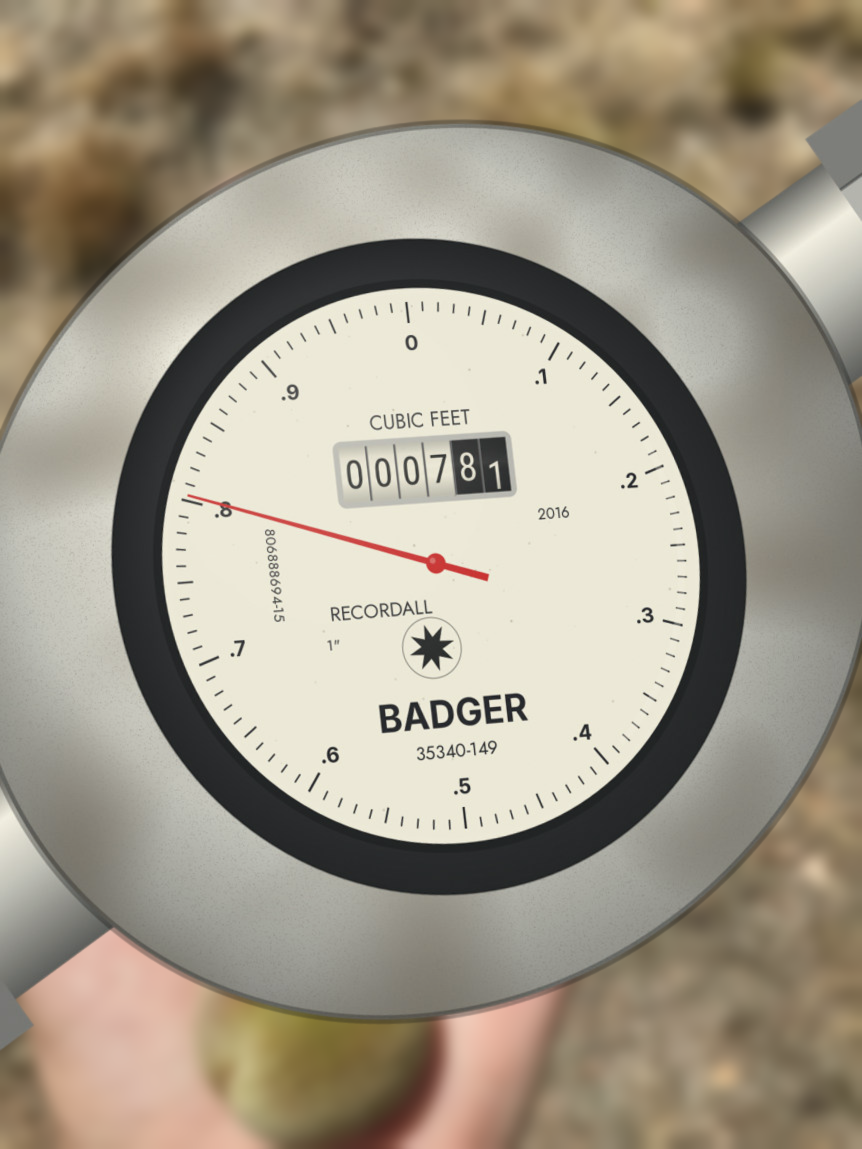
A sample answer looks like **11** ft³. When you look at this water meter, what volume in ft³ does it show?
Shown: **780.80** ft³
